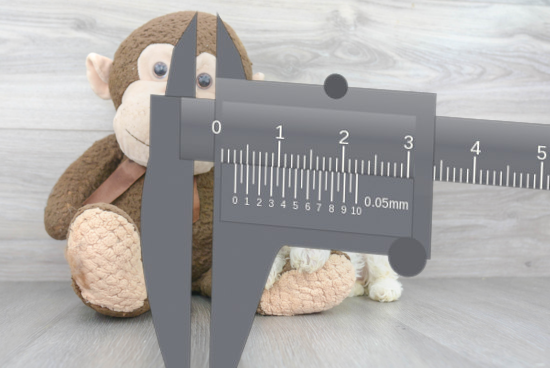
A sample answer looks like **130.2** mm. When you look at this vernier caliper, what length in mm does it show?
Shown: **3.2** mm
